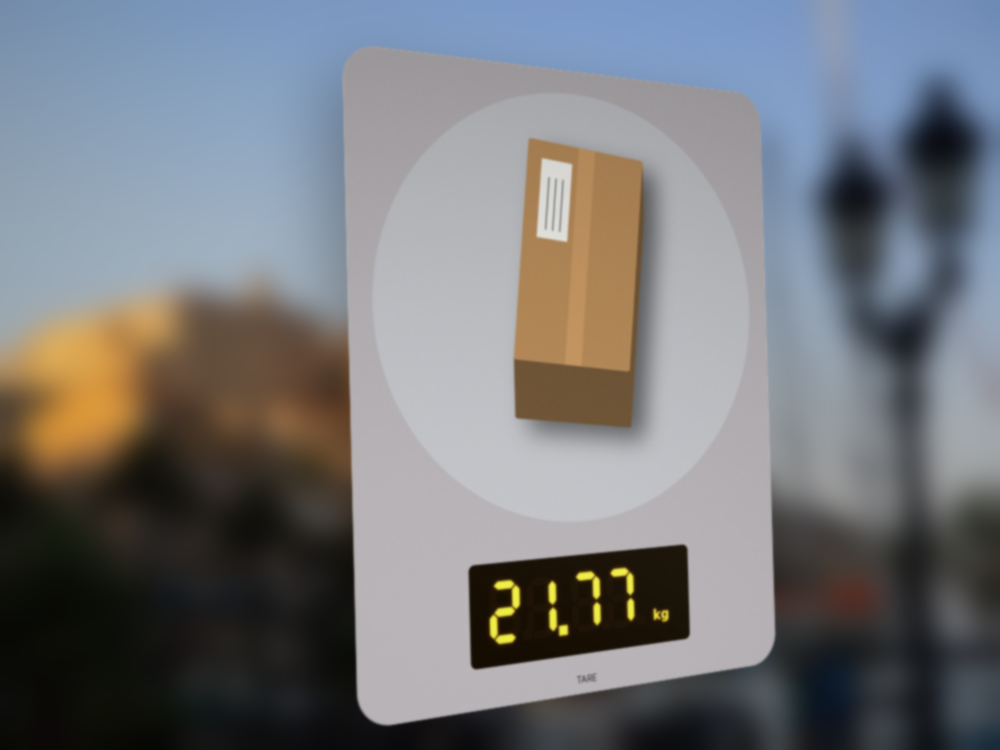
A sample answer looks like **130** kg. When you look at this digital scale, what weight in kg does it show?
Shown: **21.77** kg
